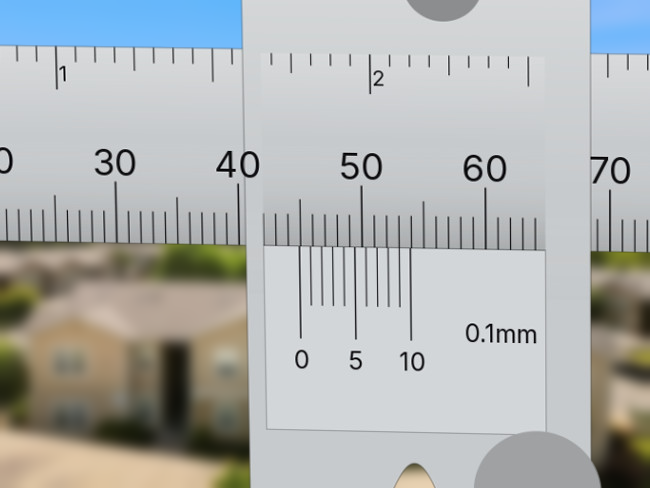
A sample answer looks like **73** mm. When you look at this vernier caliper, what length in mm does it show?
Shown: **44.9** mm
